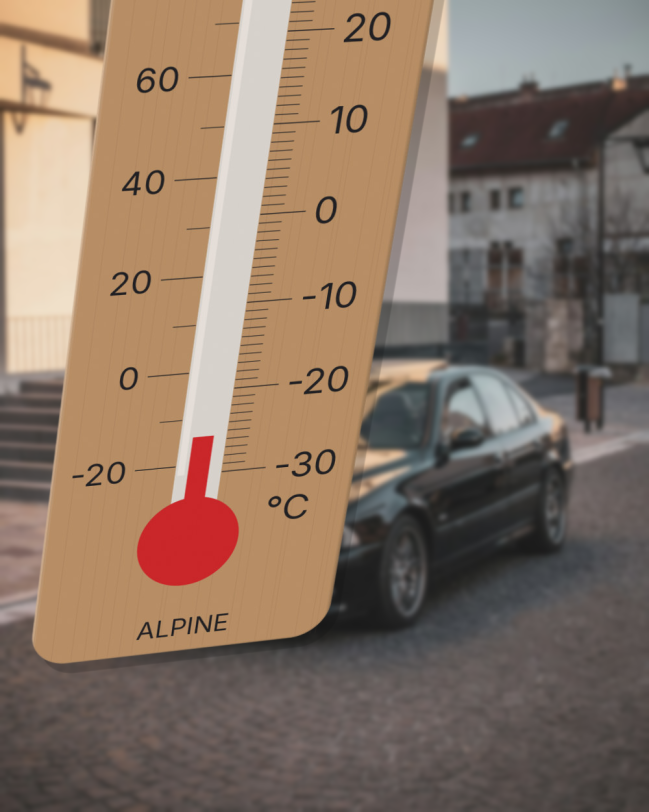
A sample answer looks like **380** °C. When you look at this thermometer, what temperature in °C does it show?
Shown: **-25.5** °C
